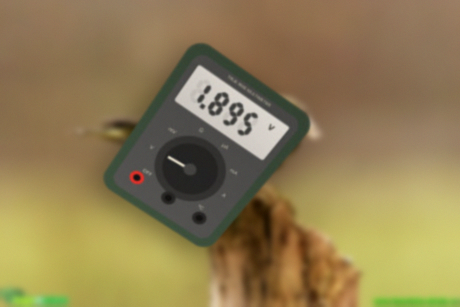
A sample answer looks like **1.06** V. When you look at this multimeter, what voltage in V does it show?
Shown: **1.895** V
